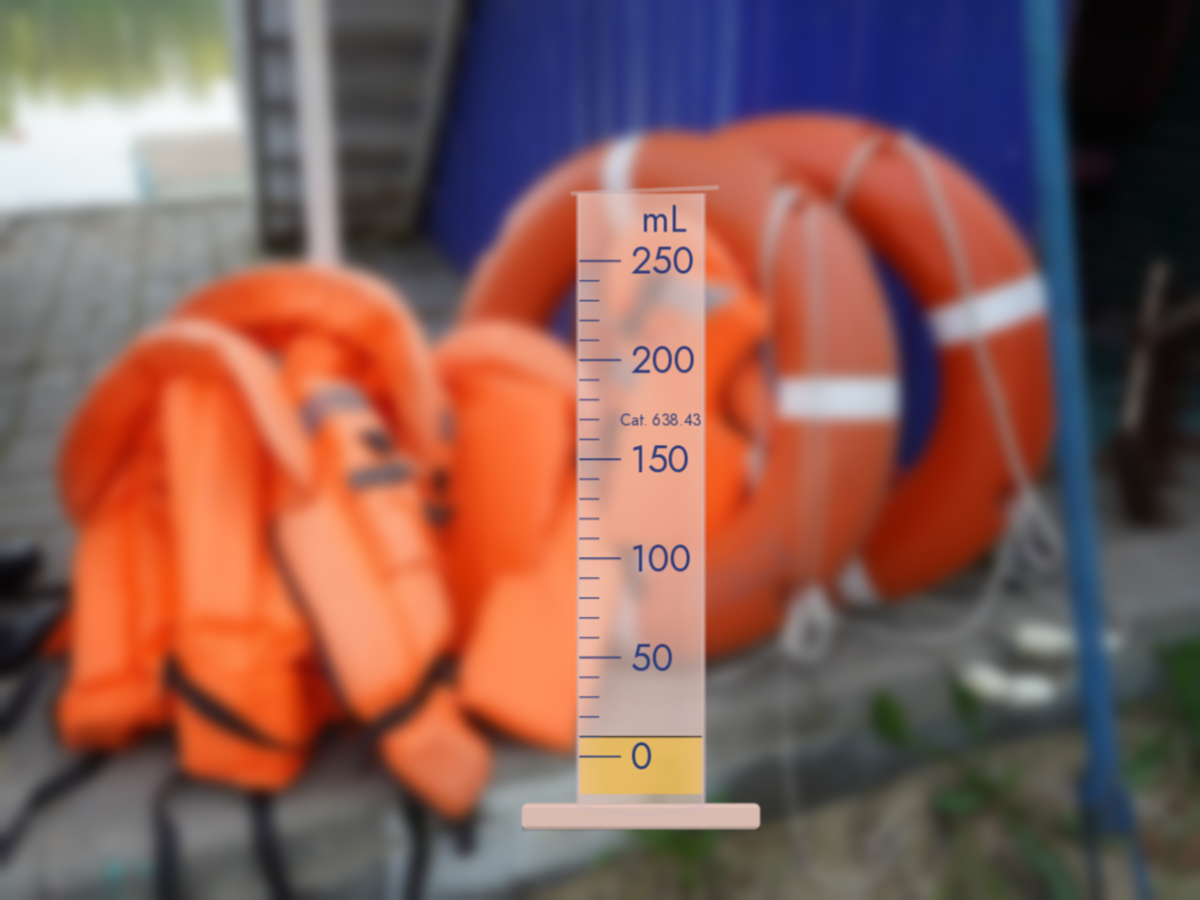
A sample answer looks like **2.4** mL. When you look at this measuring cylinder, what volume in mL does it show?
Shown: **10** mL
